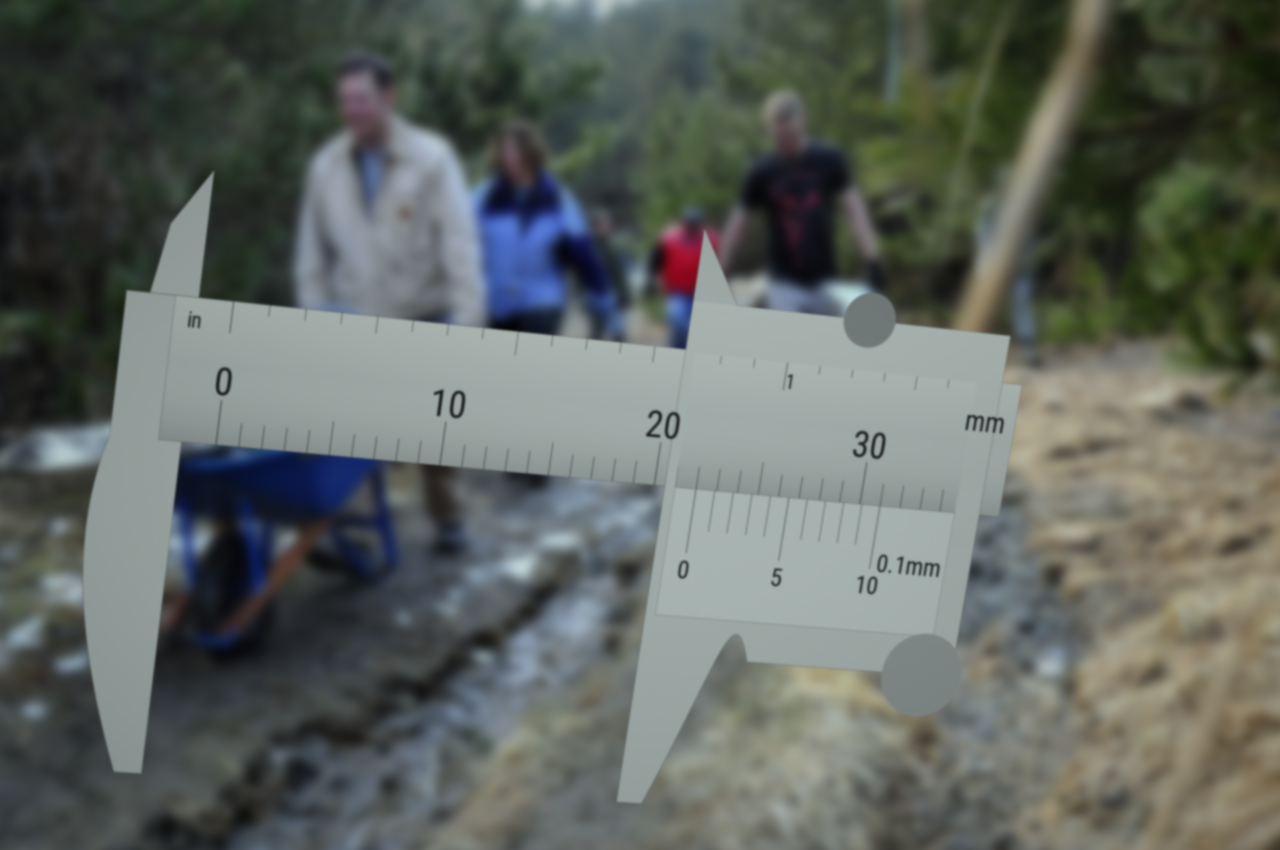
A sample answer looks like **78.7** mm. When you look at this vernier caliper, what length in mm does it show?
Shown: **22.0** mm
